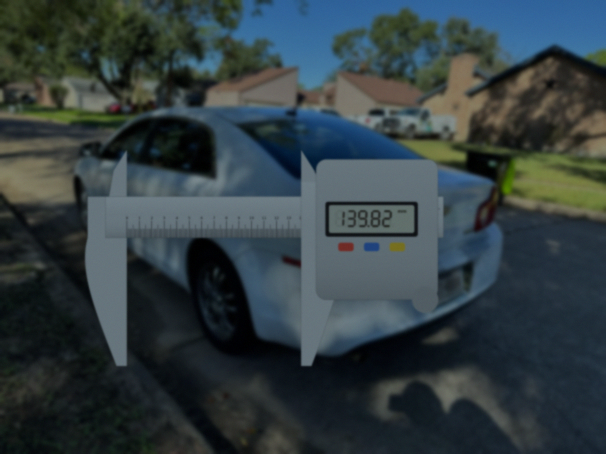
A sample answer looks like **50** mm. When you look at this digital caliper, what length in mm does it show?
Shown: **139.82** mm
